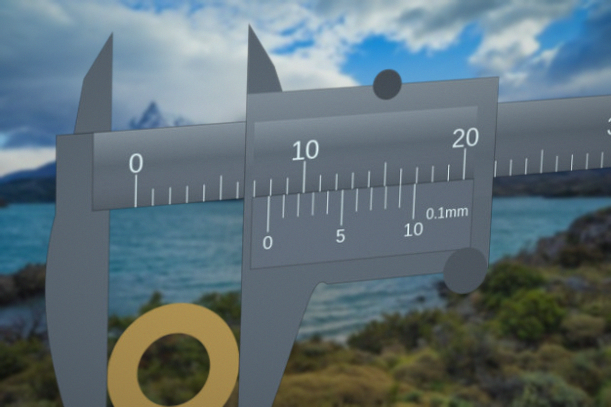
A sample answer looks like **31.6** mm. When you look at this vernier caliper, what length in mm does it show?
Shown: **7.9** mm
